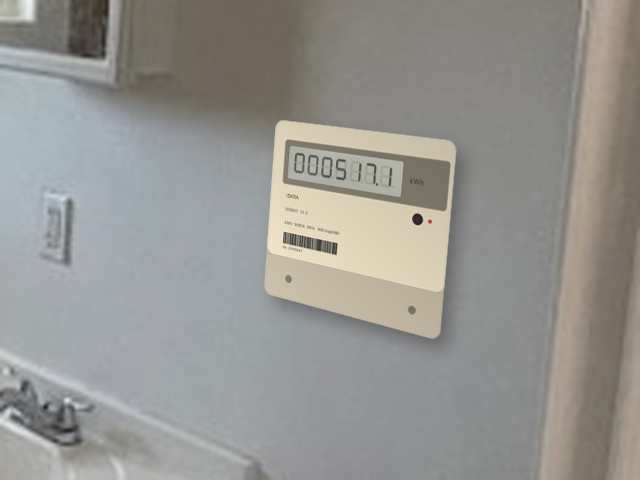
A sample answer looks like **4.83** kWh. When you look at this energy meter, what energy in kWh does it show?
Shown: **517.1** kWh
